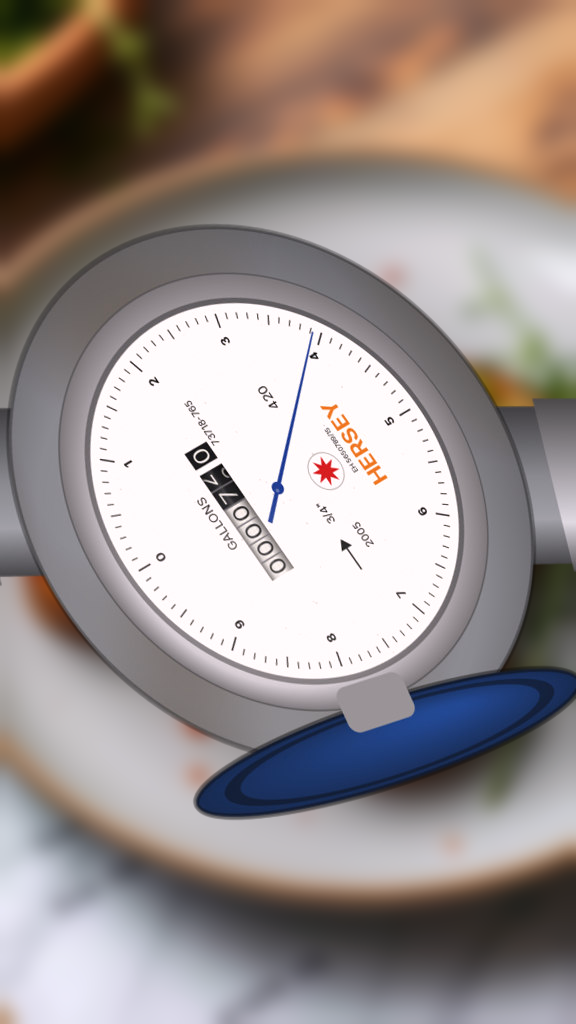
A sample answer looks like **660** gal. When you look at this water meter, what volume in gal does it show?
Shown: **723.9** gal
